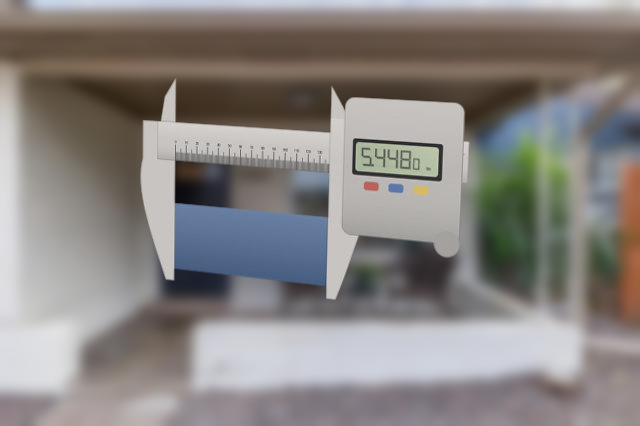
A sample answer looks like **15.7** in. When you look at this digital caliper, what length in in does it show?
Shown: **5.4480** in
